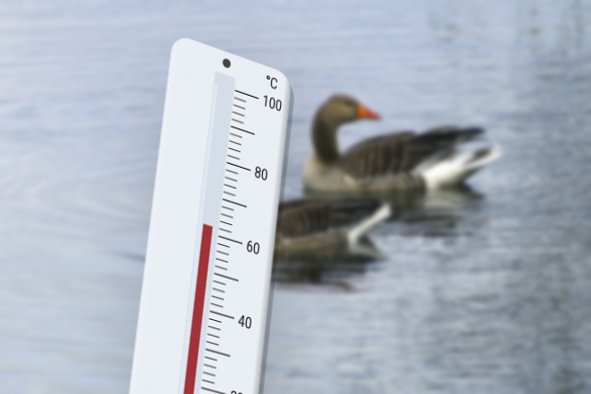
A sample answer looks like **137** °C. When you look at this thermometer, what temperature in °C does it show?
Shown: **62** °C
